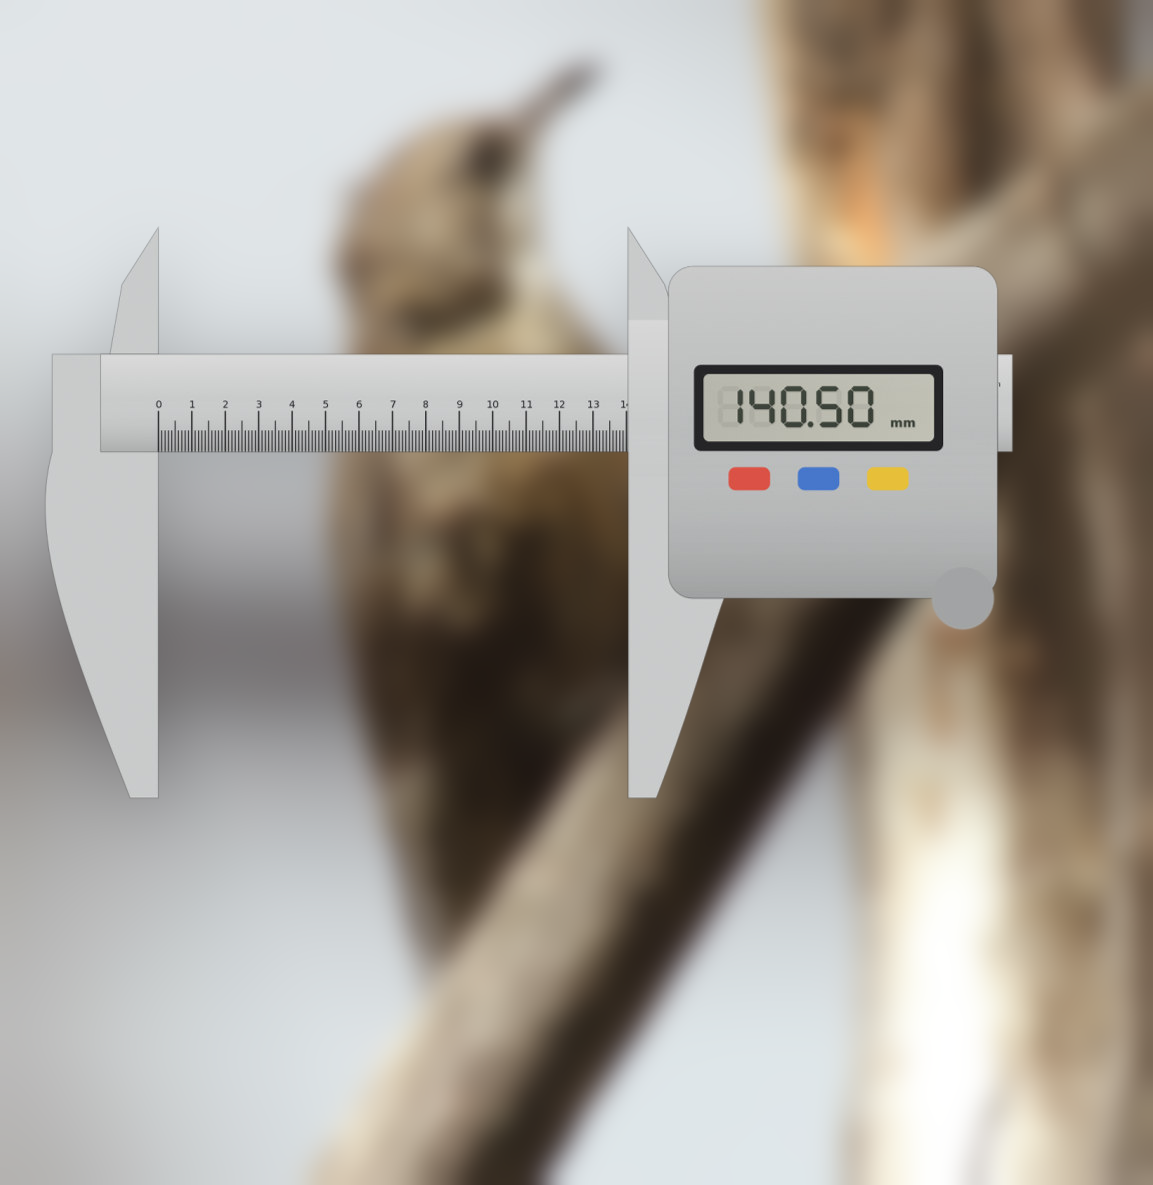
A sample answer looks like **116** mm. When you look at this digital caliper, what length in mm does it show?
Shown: **140.50** mm
